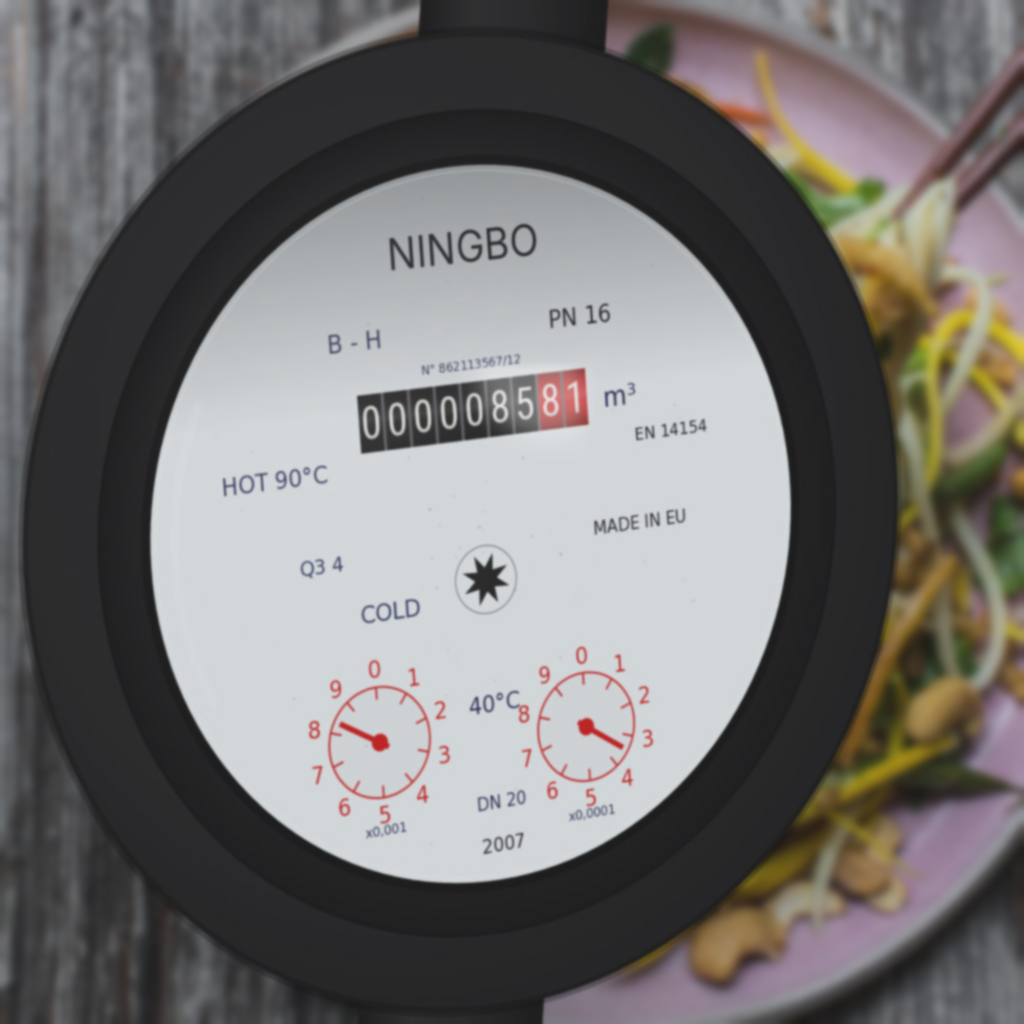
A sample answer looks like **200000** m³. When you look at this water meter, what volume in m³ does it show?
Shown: **85.8183** m³
